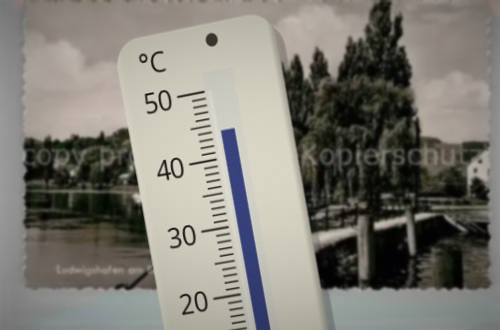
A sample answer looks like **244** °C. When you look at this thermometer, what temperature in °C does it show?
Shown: **44** °C
